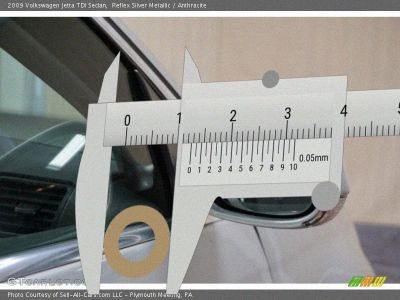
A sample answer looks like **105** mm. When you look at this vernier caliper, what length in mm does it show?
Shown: **12.6** mm
